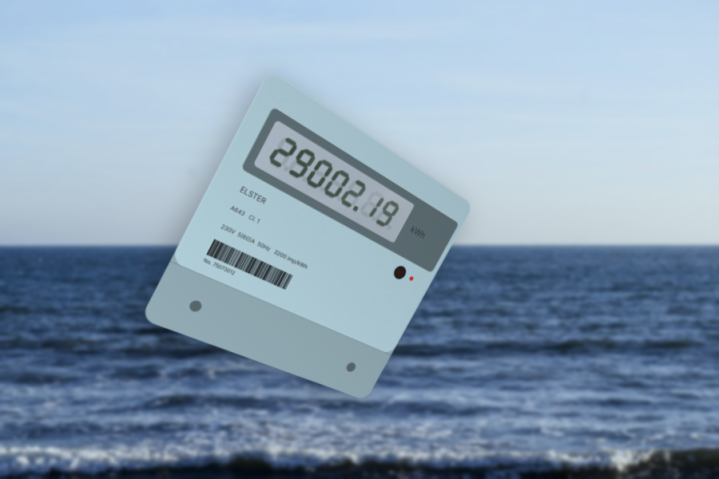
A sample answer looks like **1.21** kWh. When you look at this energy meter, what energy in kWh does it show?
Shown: **29002.19** kWh
